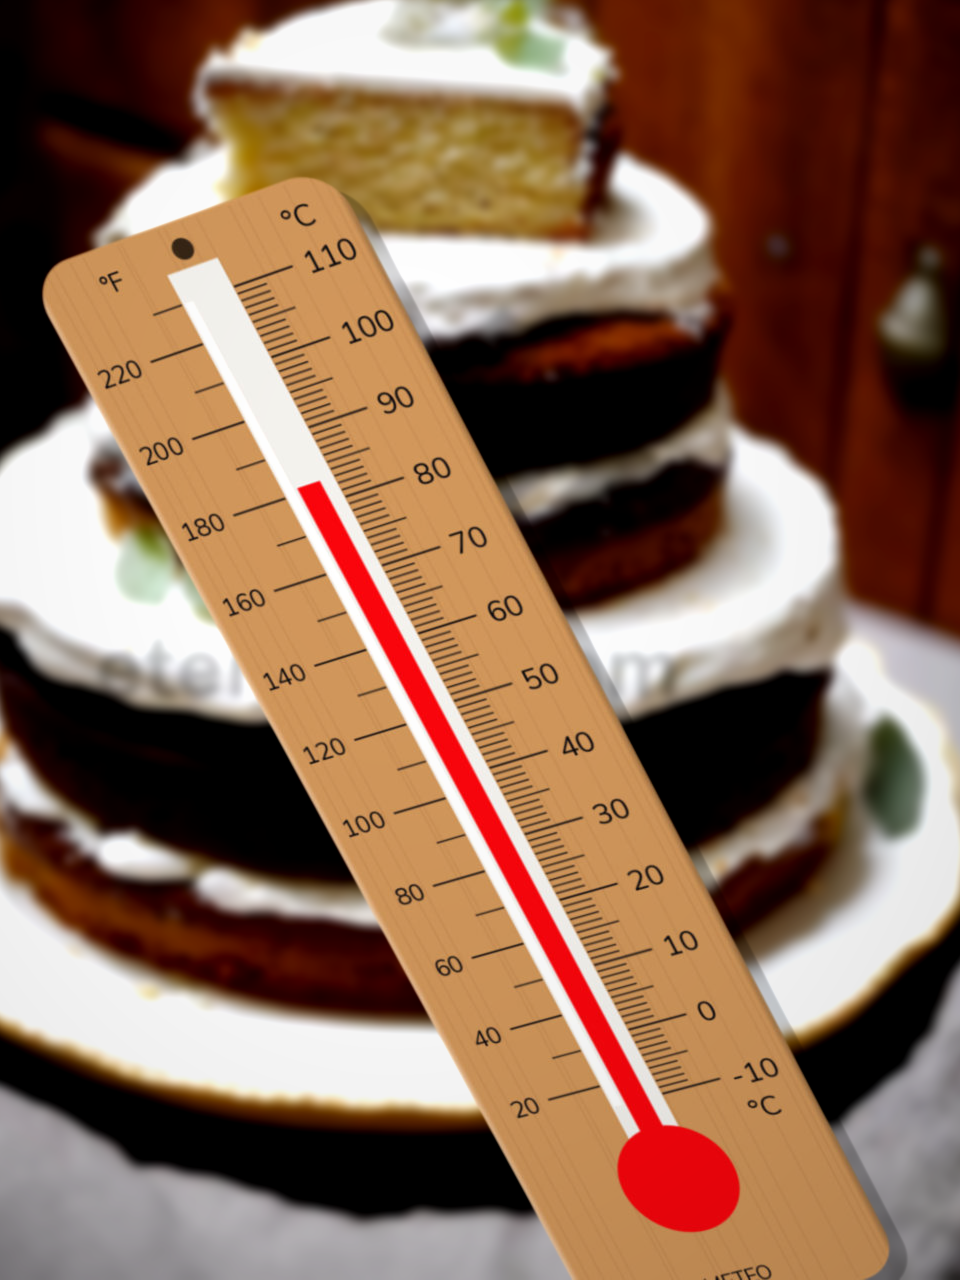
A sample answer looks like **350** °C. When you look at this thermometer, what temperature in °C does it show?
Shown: **83** °C
